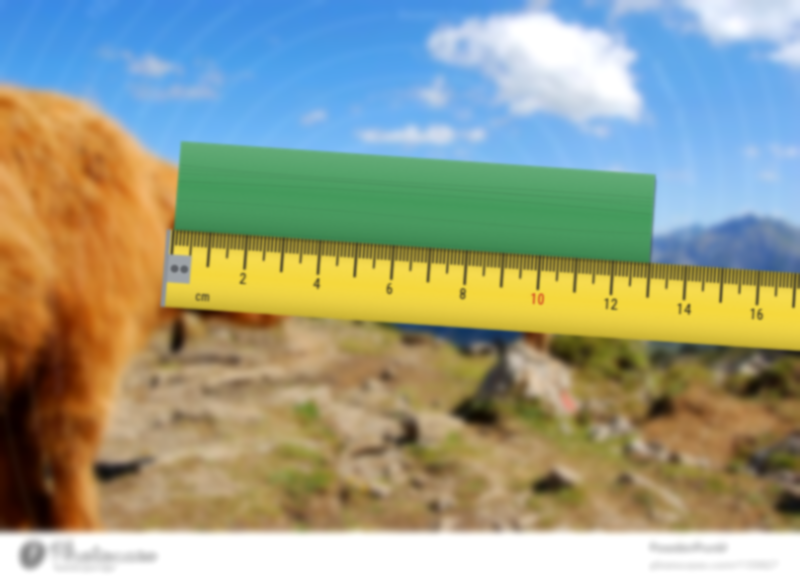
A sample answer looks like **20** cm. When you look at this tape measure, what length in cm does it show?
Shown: **13** cm
